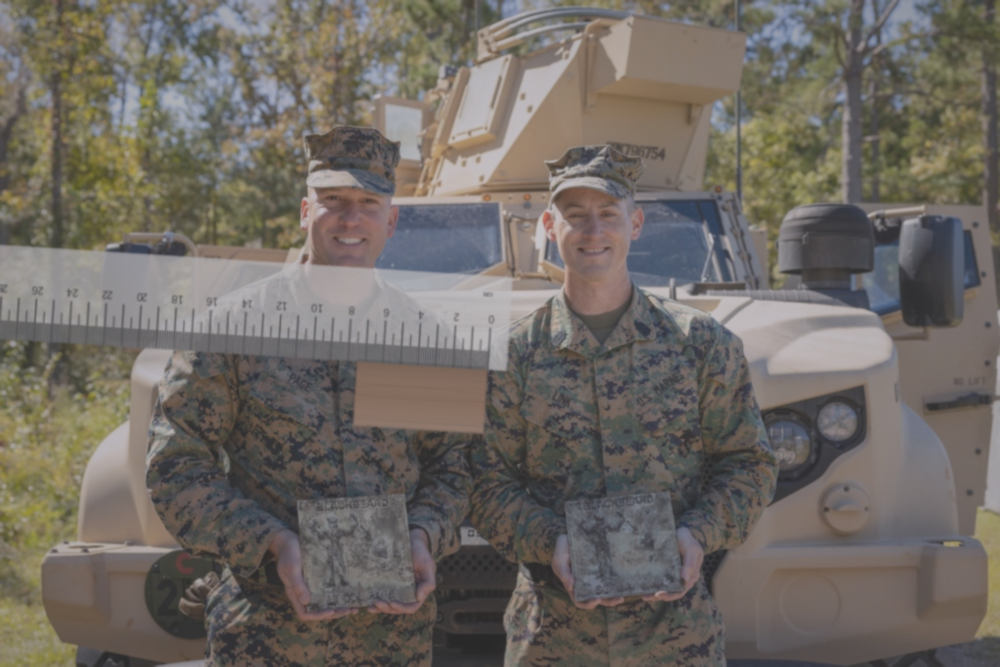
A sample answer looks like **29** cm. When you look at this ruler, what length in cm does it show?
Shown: **7.5** cm
